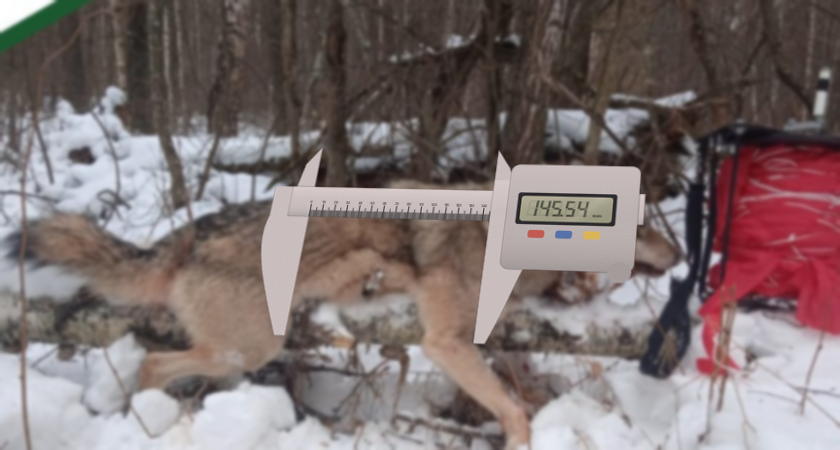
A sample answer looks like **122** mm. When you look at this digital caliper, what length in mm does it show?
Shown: **145.54** mm
